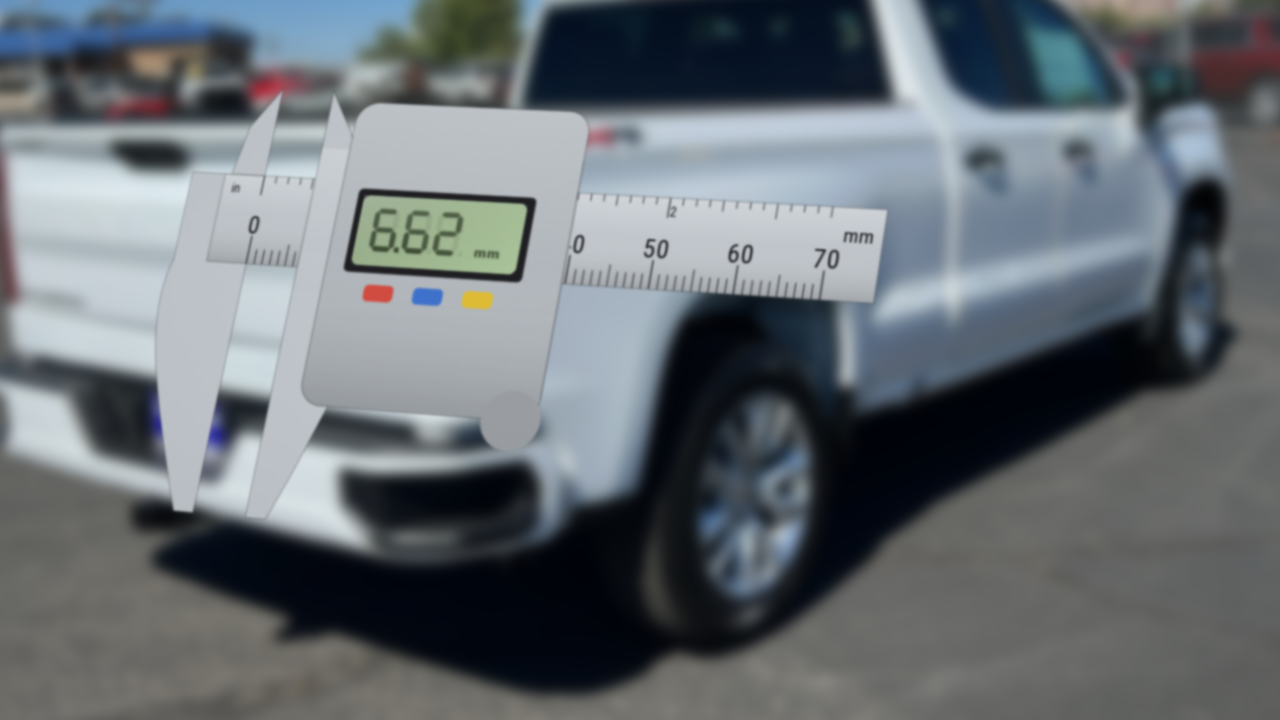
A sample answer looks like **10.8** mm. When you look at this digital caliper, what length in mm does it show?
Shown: **6.62** mm
